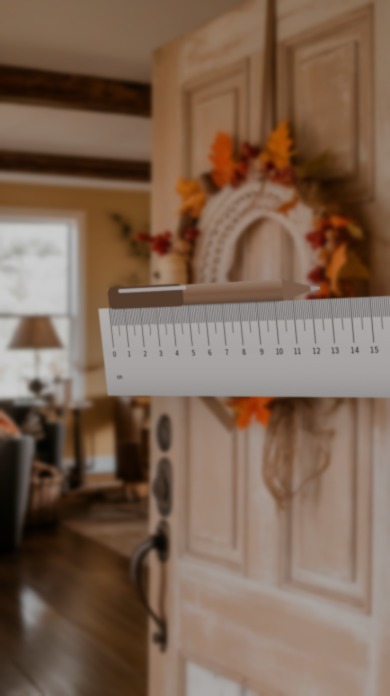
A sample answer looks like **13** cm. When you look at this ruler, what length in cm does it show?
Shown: **12.5** cm
